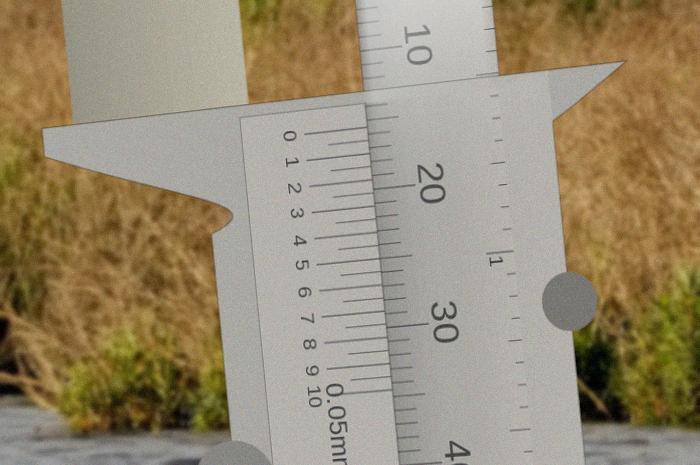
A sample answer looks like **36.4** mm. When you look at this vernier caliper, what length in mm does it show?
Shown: **15.5** mm
